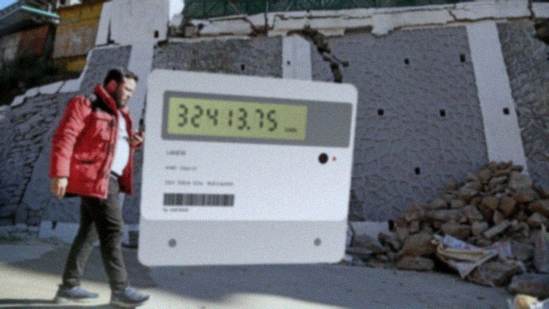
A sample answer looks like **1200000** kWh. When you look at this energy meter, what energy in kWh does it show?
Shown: **32413.75** kWh
